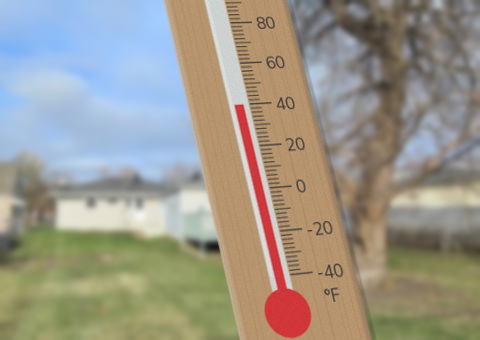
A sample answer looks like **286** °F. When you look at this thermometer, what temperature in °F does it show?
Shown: **40** °F
